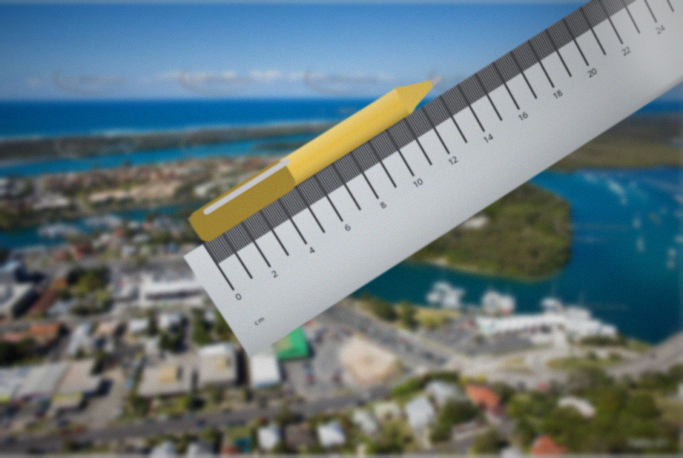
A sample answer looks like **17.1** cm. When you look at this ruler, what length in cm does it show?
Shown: **13.5** cm
